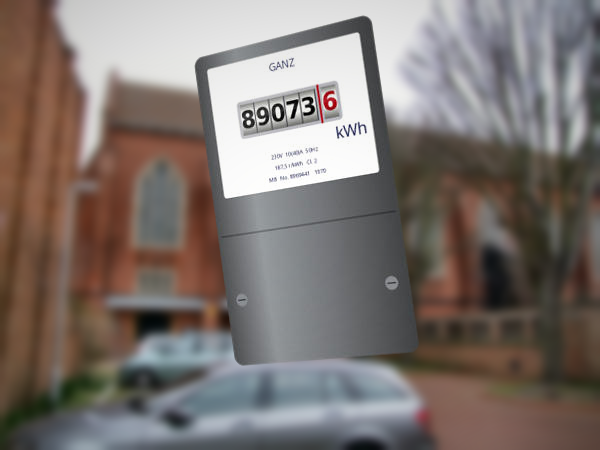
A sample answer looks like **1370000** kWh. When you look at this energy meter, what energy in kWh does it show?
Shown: **89073.6** kWh
